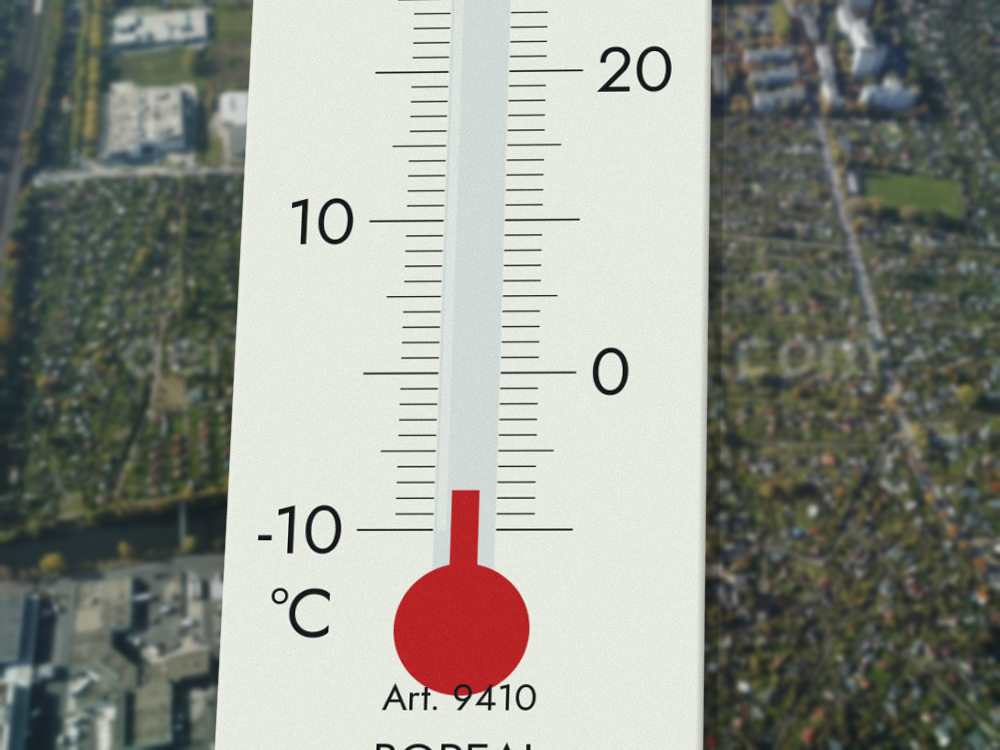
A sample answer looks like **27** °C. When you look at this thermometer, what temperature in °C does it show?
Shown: **-7.5** °C
